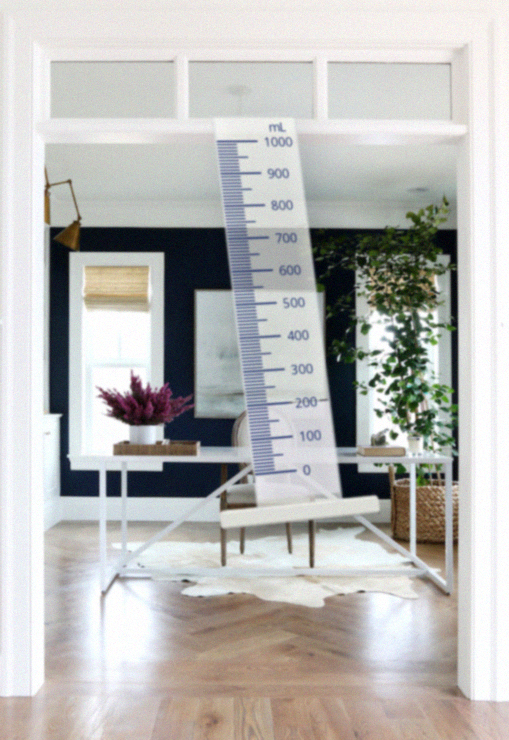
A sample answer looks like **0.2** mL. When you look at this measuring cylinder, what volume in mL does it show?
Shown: **200** mL
